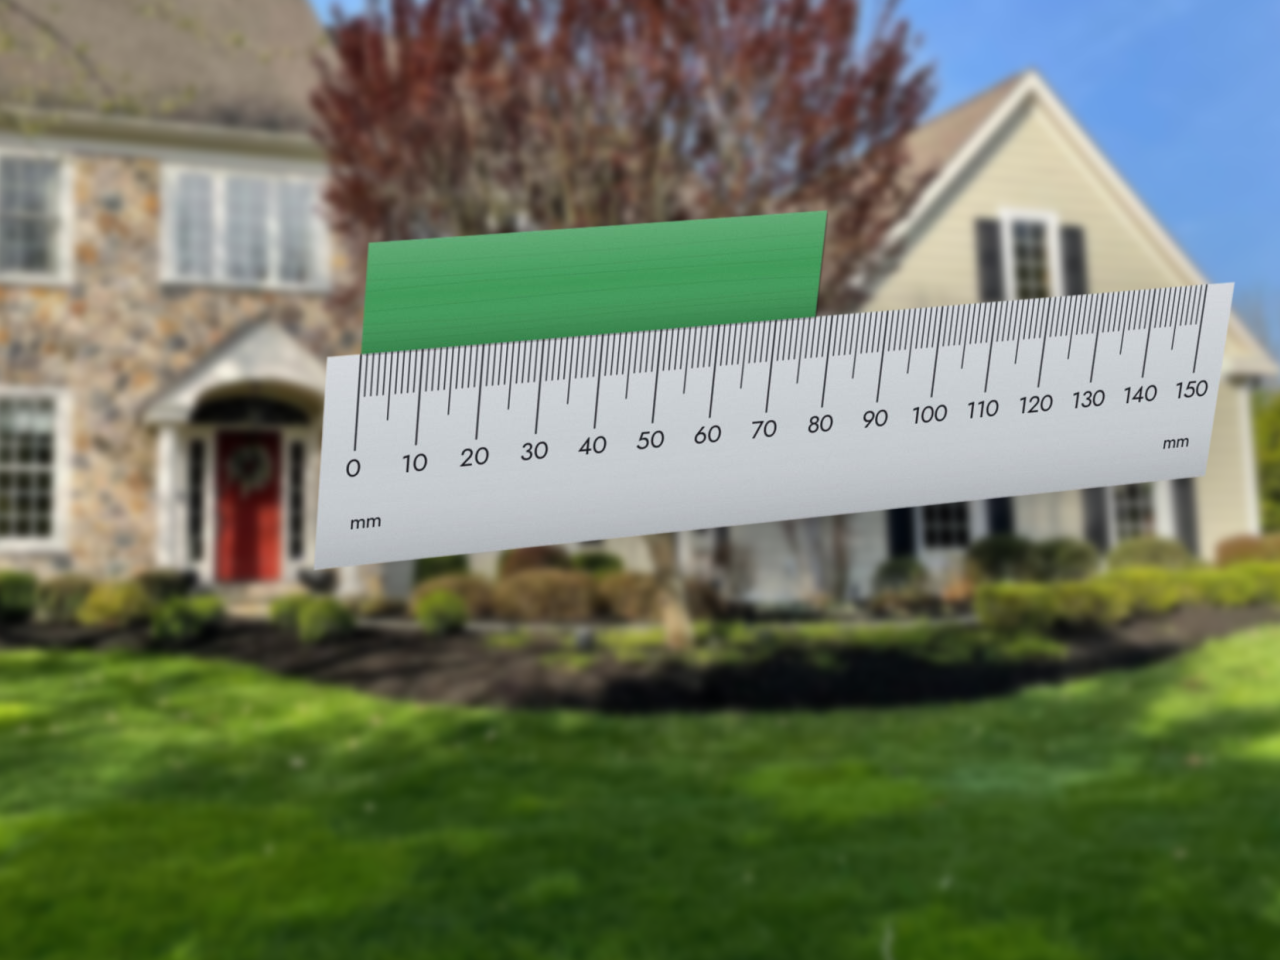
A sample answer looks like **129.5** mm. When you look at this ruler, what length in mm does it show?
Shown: **77** mm
